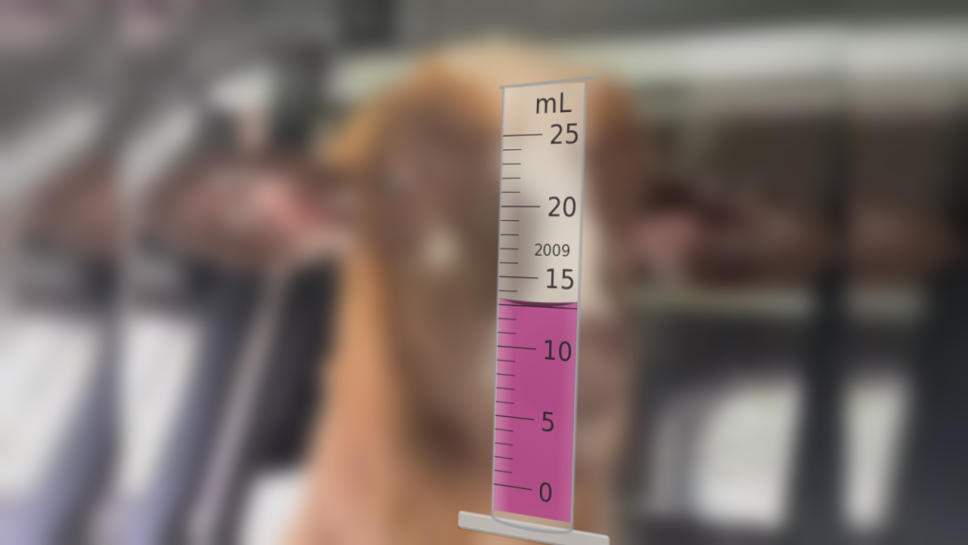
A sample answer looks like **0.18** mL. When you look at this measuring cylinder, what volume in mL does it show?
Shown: **13** mL
